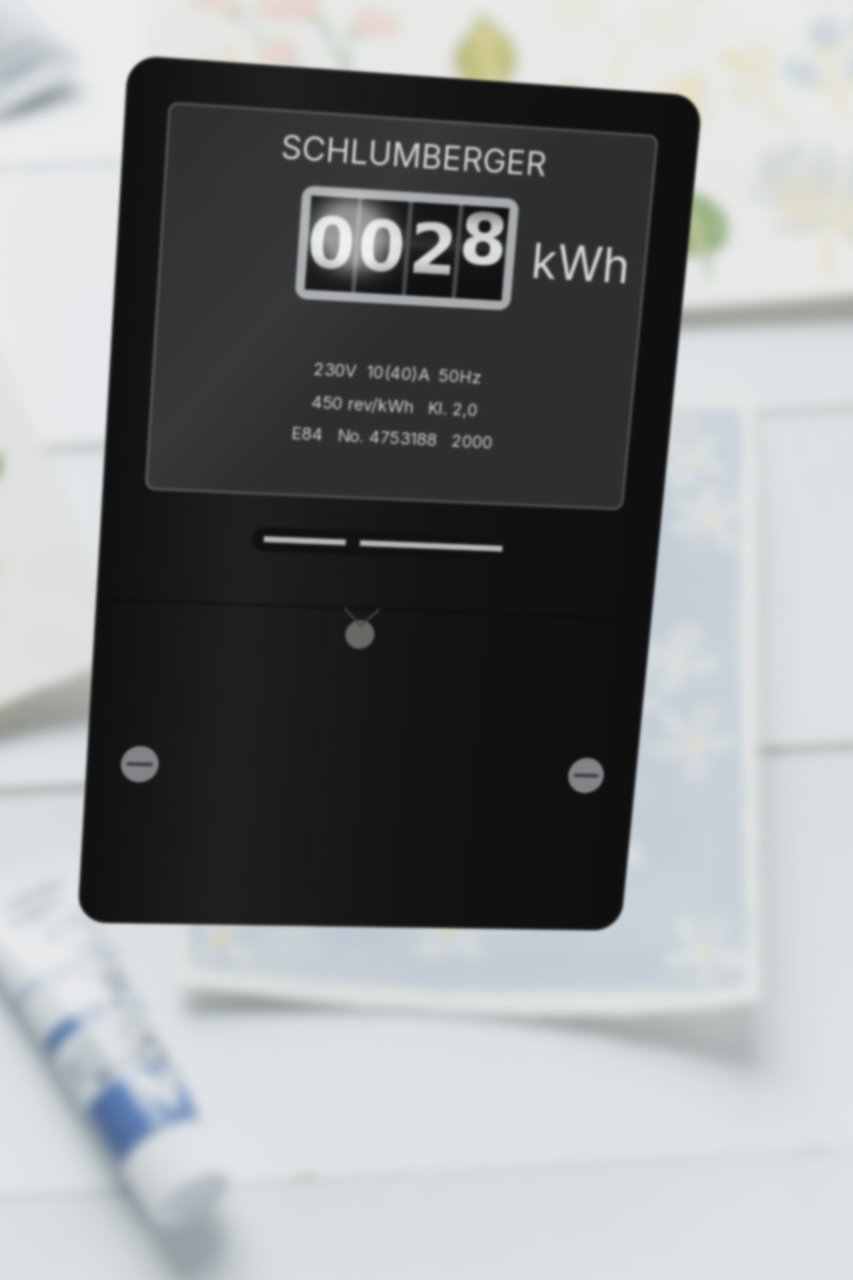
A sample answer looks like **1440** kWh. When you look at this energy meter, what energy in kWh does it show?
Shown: **28** kWh
